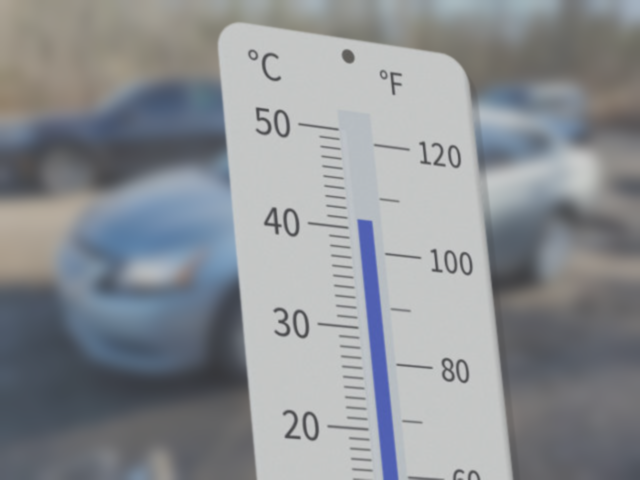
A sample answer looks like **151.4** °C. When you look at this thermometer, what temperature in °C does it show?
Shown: **41** °C
